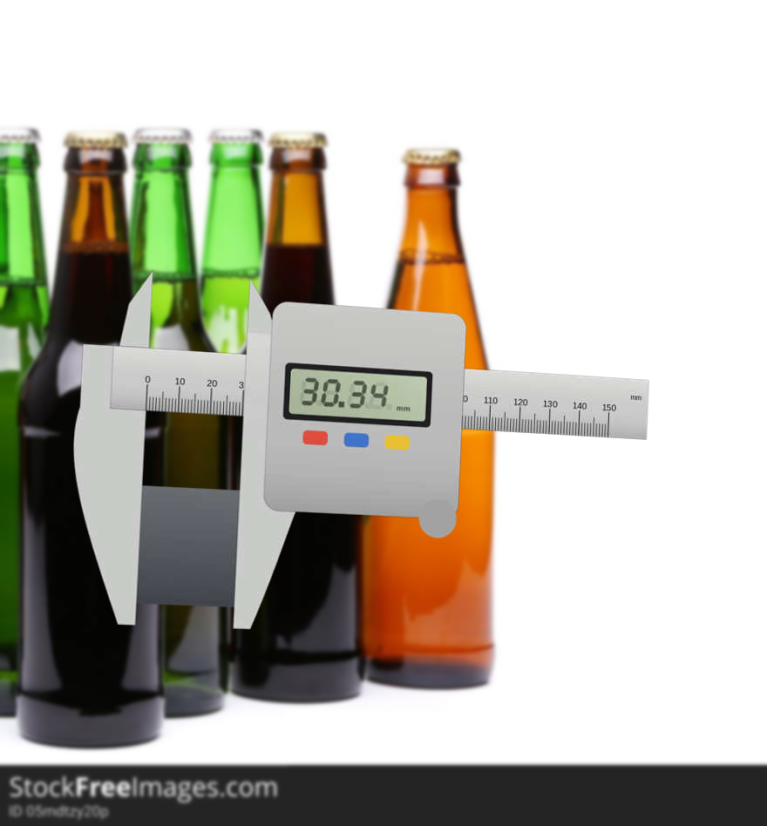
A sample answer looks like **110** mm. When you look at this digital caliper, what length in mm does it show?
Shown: **30.34** mm
